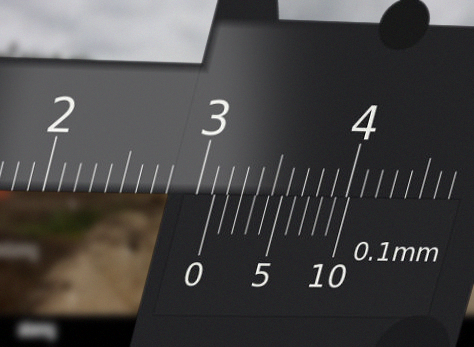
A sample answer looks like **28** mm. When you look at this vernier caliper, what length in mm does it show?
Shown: **31.2** mm
